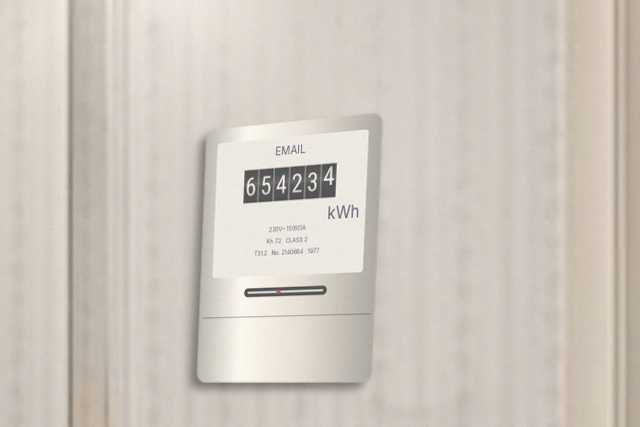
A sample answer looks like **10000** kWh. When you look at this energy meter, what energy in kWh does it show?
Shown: **654234** kWh
